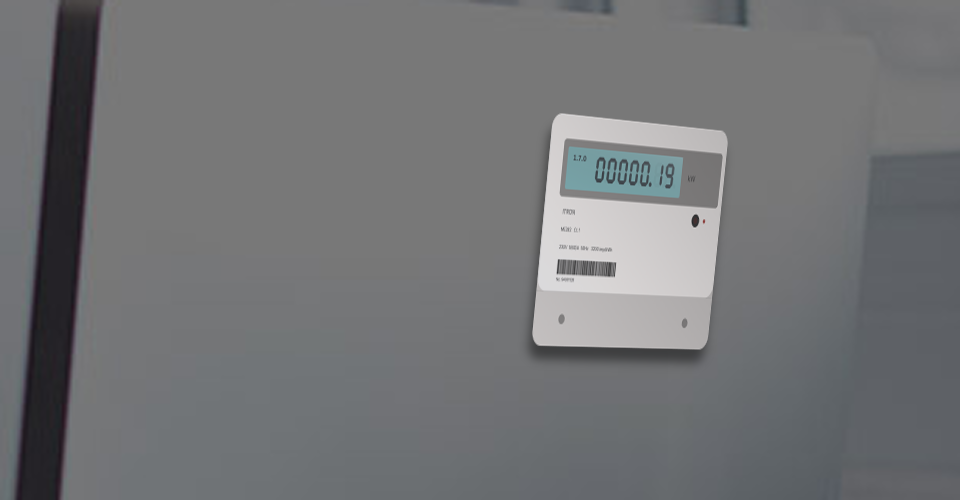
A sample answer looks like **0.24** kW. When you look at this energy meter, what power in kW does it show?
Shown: **0.19** kW
